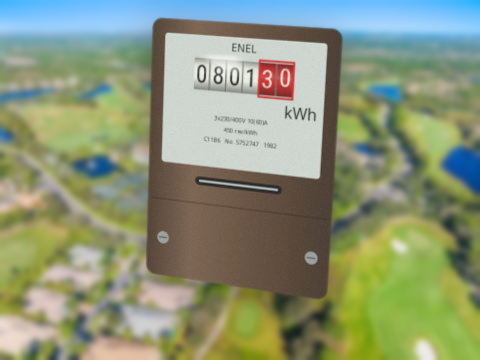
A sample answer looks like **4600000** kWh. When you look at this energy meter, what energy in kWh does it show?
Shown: **801.30** kWh
